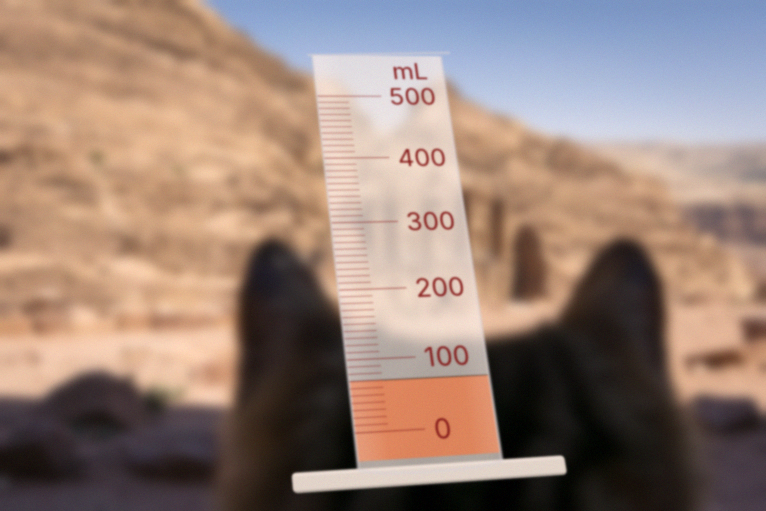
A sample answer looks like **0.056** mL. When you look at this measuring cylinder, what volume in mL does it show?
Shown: **70** mL
